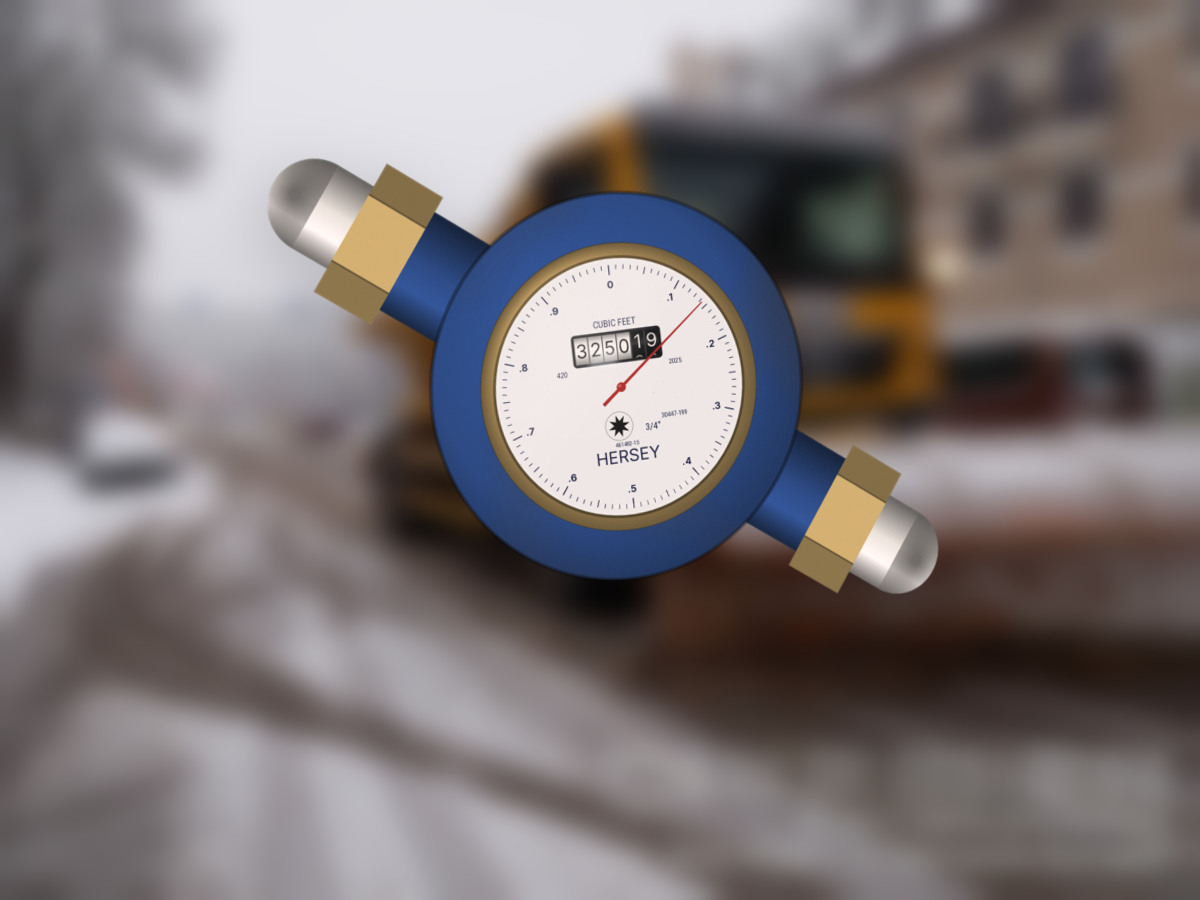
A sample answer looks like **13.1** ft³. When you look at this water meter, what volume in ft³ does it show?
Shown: **325019.14** ft³
